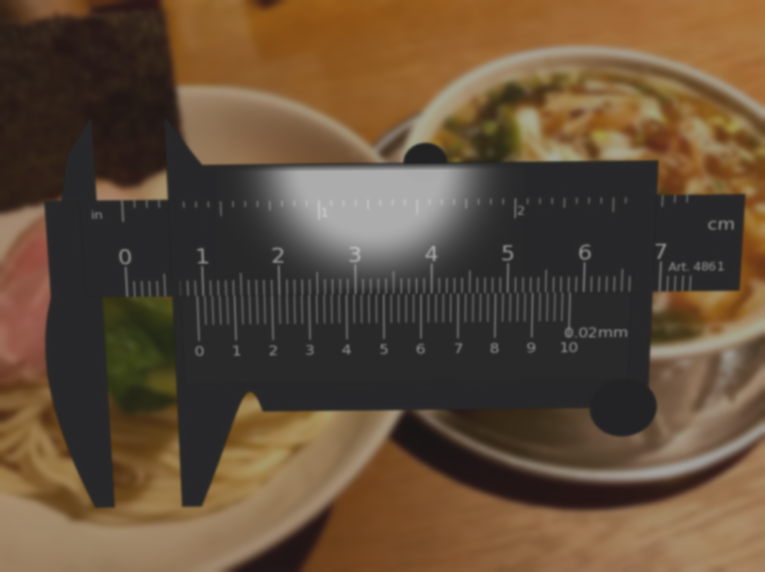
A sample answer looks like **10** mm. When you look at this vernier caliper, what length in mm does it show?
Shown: **9.2** mm
